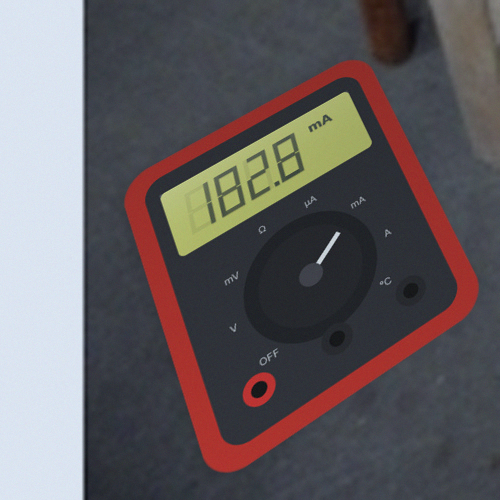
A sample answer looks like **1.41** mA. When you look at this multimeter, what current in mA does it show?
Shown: **182.8** mA
